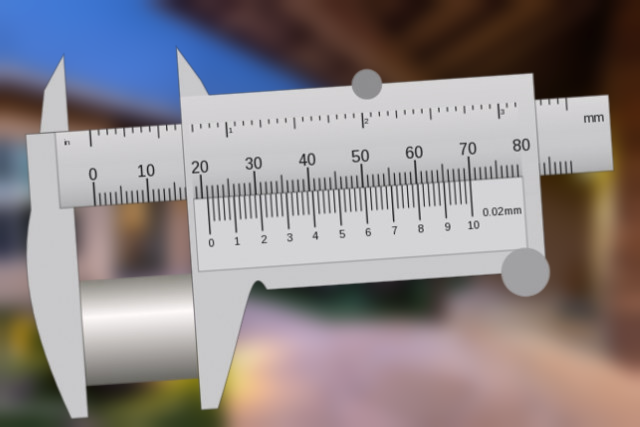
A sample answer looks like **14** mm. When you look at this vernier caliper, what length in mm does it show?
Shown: **21.0** mm
